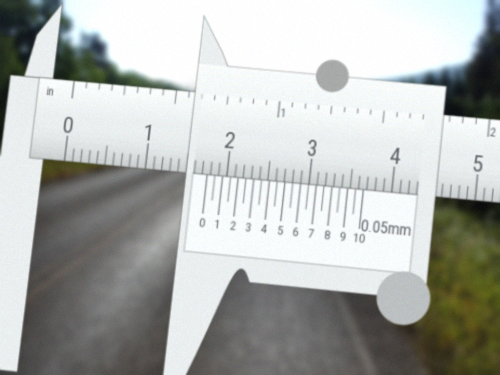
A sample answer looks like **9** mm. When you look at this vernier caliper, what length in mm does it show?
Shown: **17.6** mm
